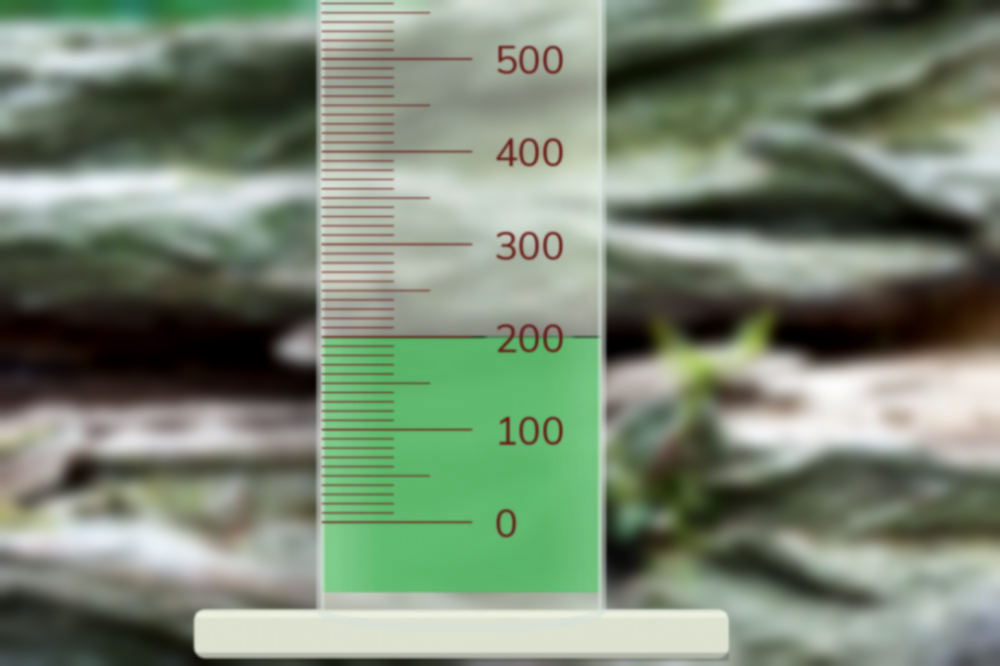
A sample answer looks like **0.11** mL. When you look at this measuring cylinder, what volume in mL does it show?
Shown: **200** mL
